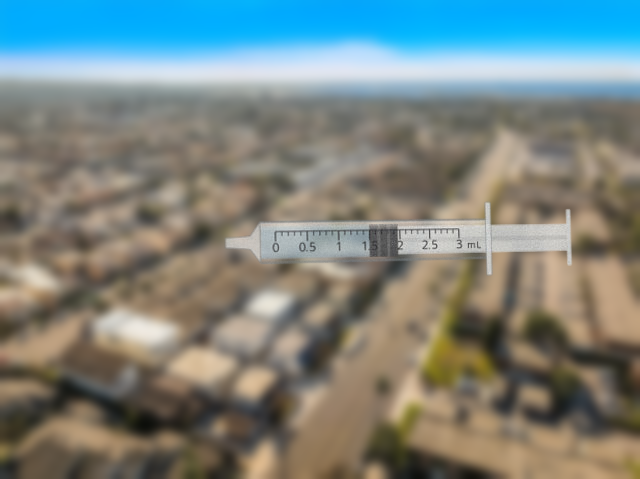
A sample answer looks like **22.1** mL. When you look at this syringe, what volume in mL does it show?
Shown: **1.5** mL
